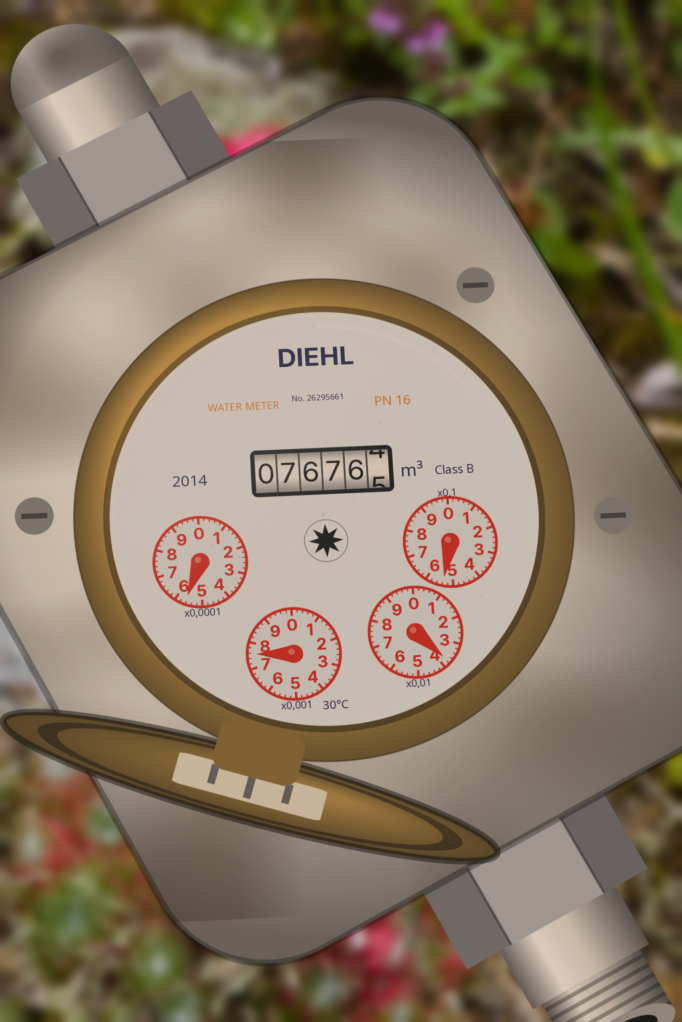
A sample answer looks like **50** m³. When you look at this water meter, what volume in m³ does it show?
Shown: **76764.5375** m³
